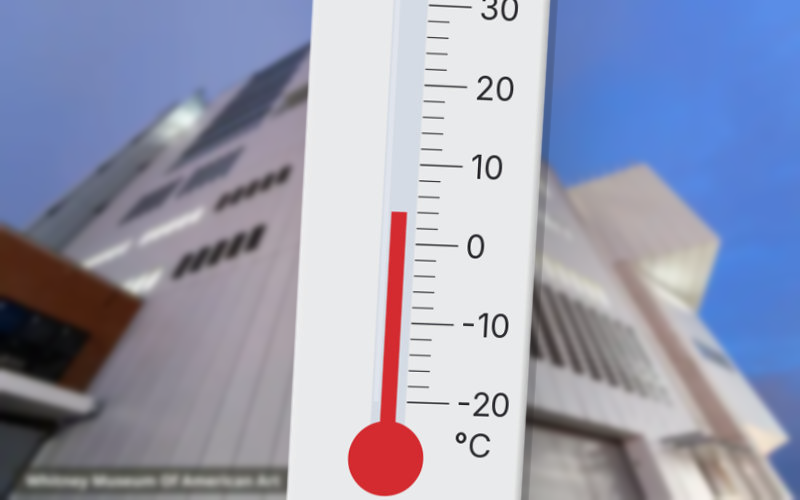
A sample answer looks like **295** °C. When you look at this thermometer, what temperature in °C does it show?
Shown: **4** °C
